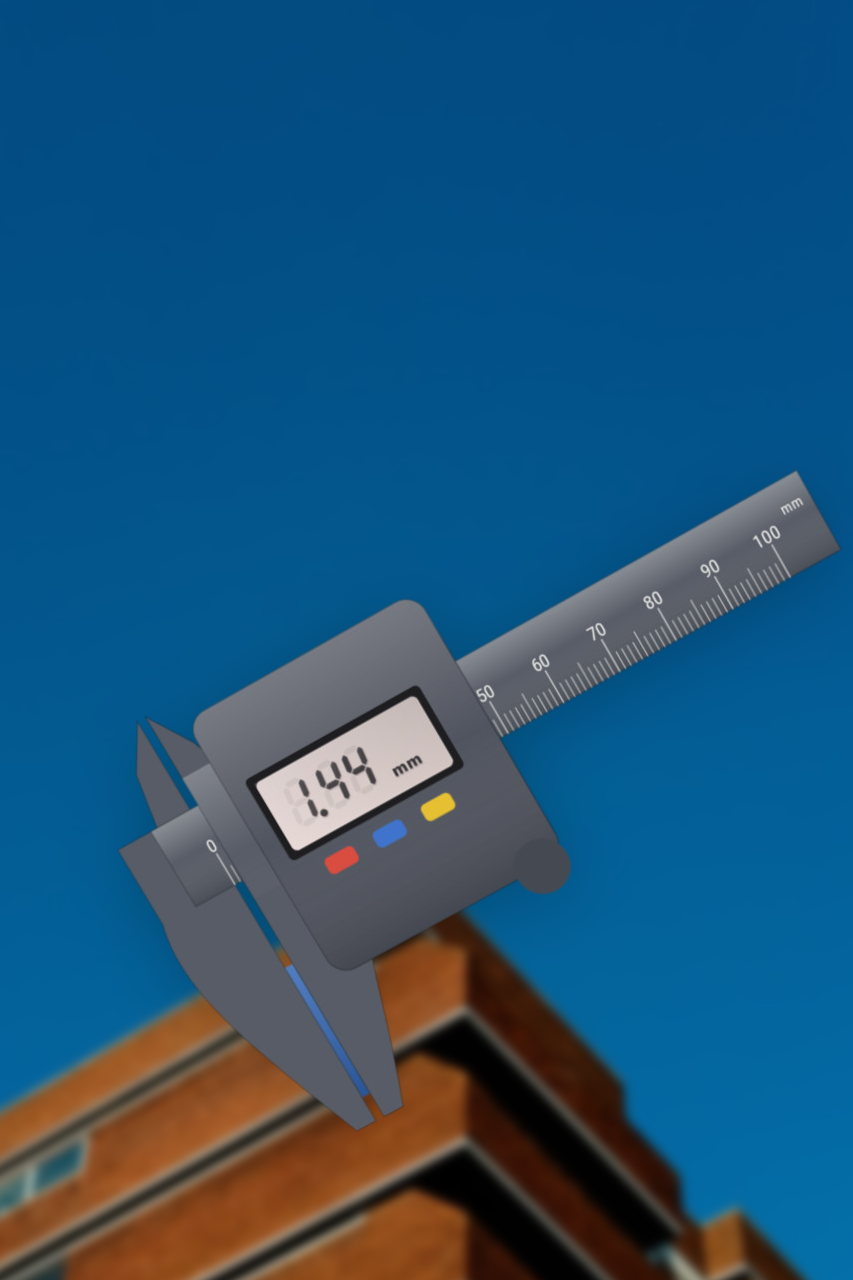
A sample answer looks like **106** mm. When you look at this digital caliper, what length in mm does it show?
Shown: **1.44** mm
